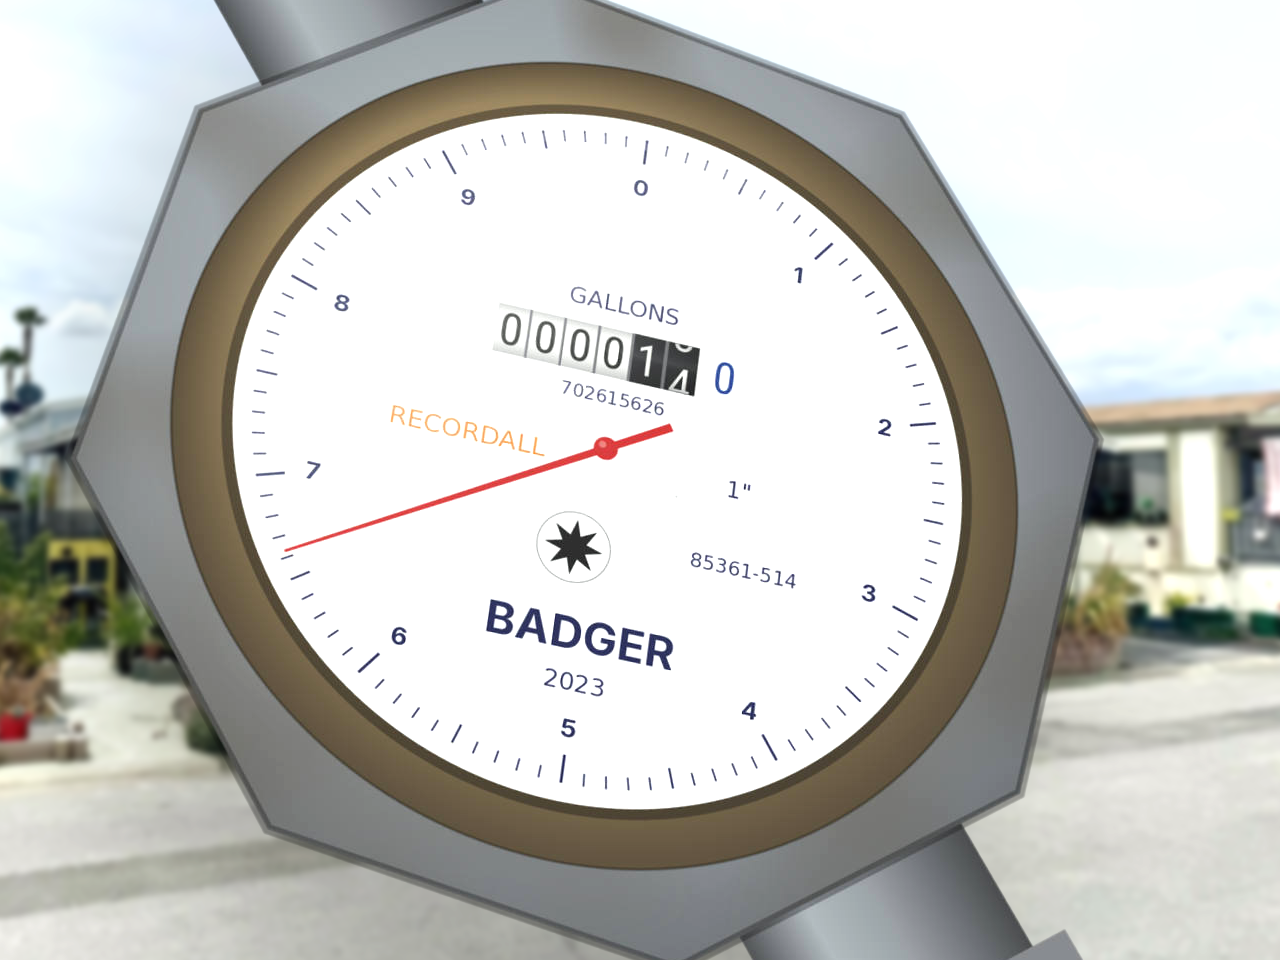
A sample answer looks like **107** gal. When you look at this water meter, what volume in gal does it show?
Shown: **136.6** gal
